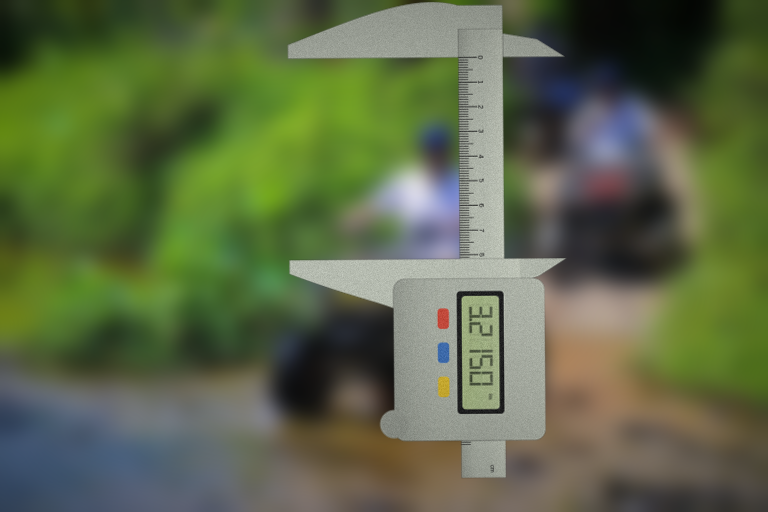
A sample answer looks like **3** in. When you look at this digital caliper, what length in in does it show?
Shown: **3.2150** in
